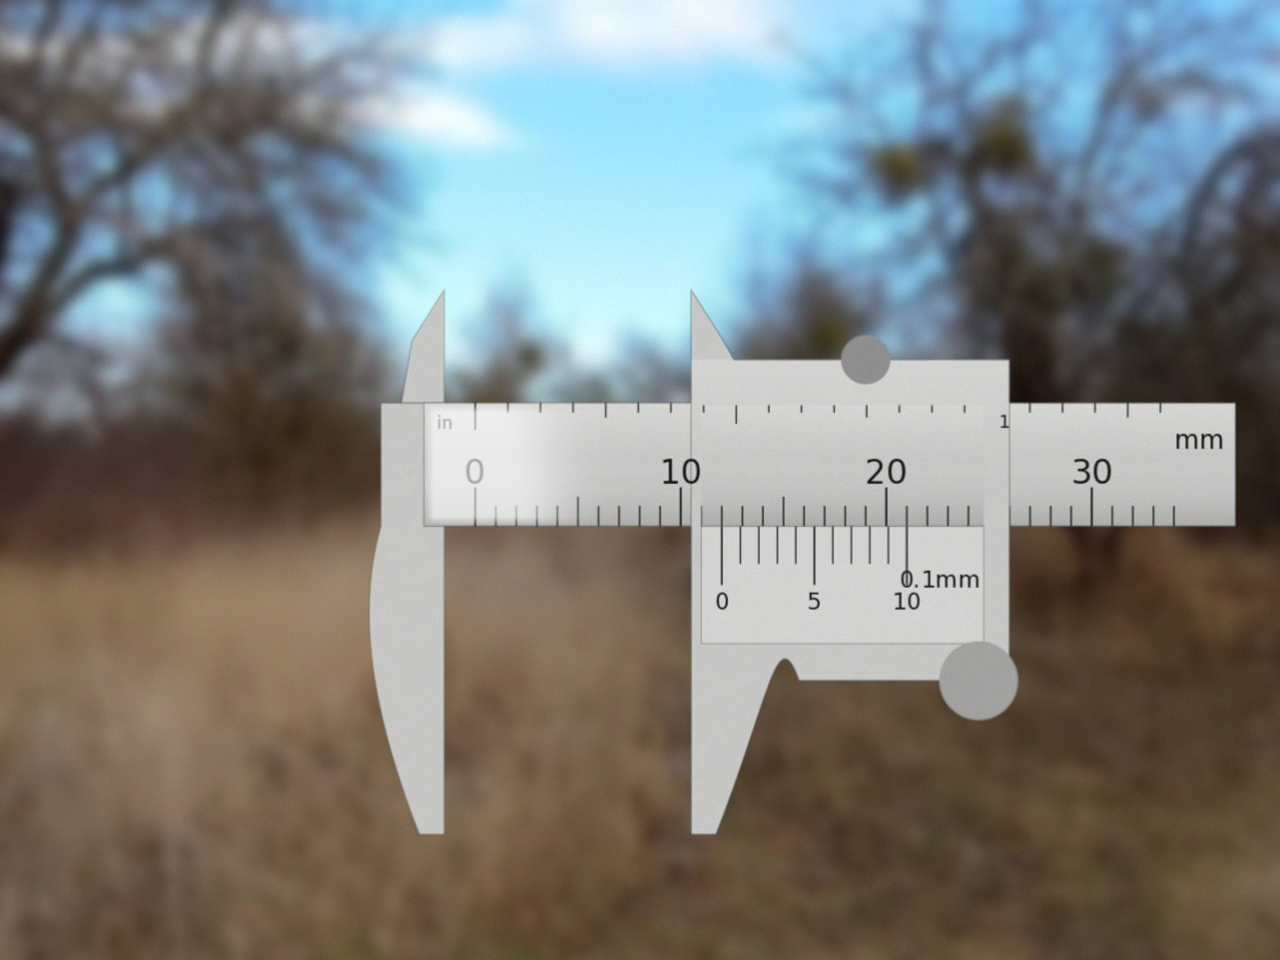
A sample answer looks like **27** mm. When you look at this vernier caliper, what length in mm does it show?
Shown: **12.0** mm
